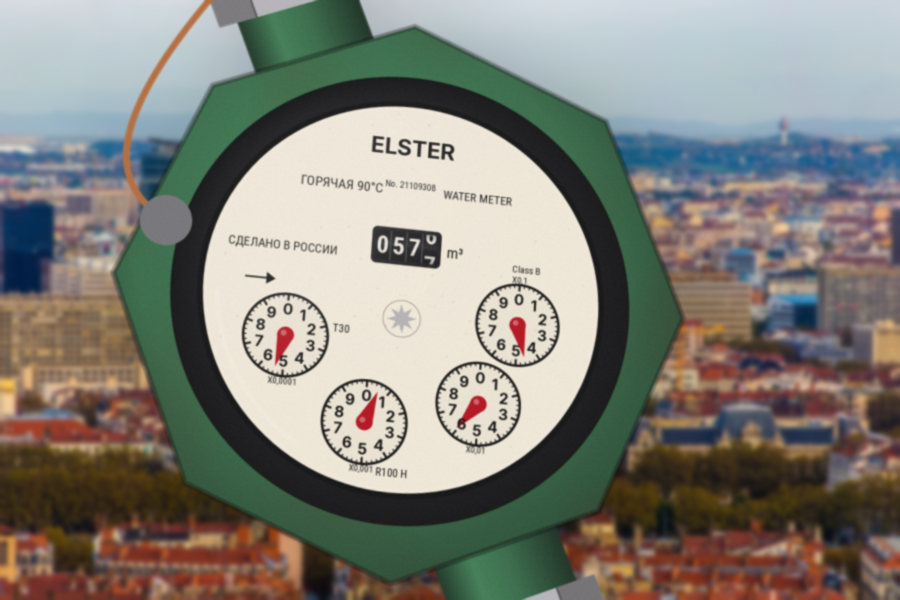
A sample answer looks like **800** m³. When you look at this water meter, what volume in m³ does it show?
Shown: **576.4605** m³
